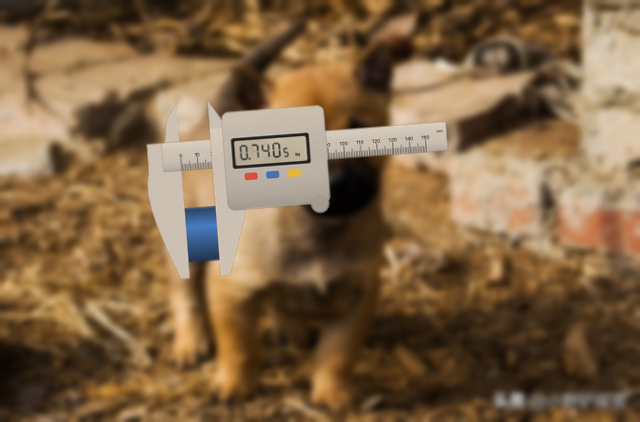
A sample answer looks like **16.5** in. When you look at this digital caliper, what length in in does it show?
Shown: **0.7405** in
